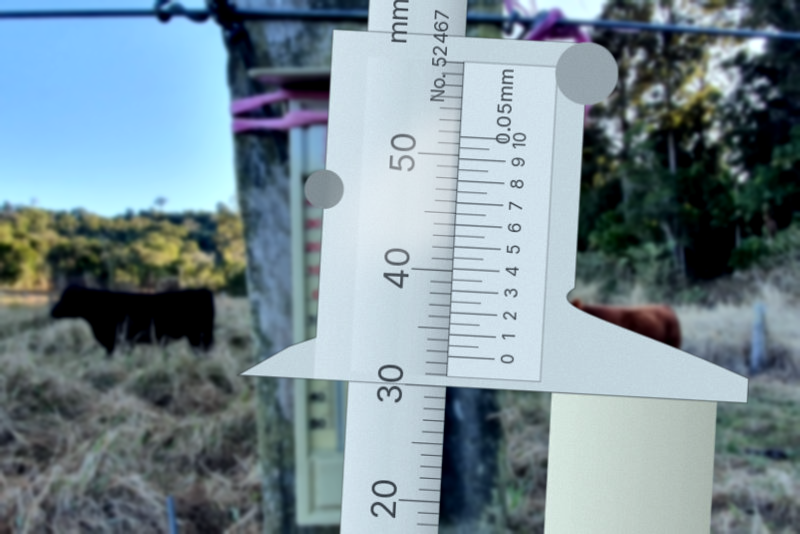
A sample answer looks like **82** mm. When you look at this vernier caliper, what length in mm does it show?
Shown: **32.6** mm
